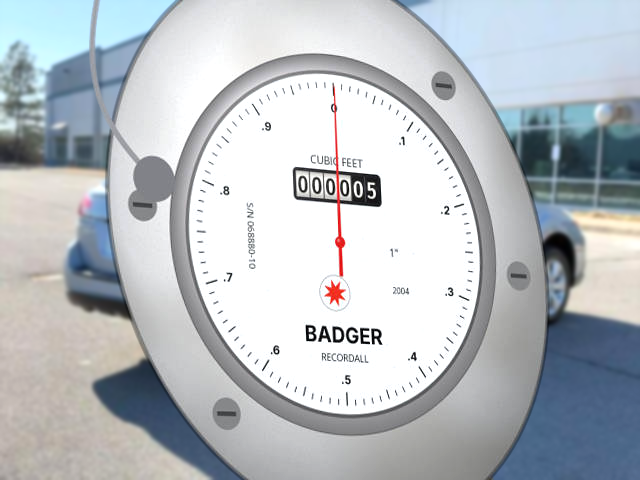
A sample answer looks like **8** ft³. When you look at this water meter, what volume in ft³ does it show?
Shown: **5.00** ft³
